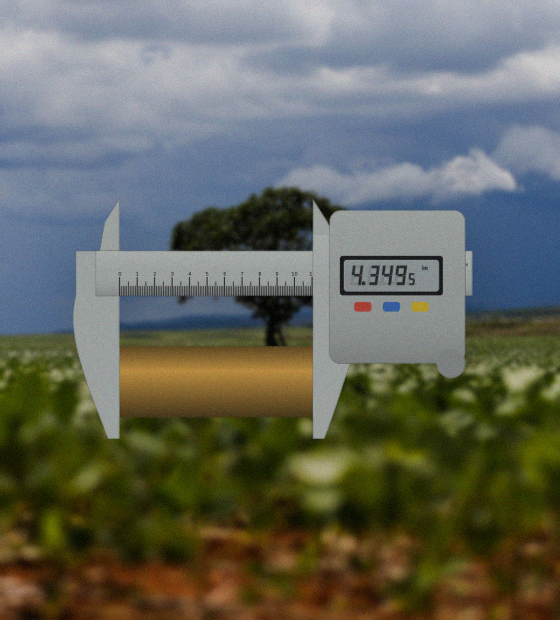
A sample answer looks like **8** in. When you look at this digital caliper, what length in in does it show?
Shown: **4.3495** in
